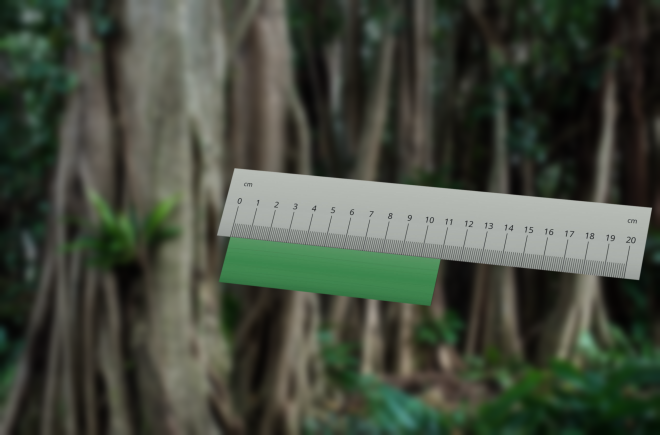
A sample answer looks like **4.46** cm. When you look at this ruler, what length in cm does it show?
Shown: **11** cm
